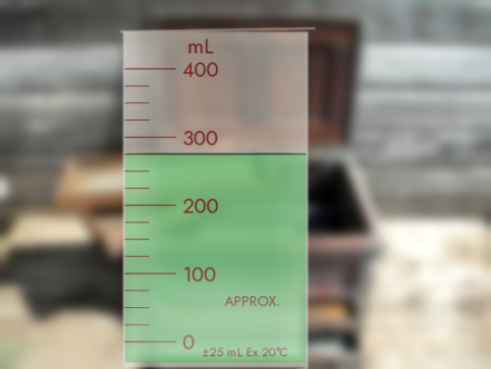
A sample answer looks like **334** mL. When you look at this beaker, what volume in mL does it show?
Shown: **275** mL
